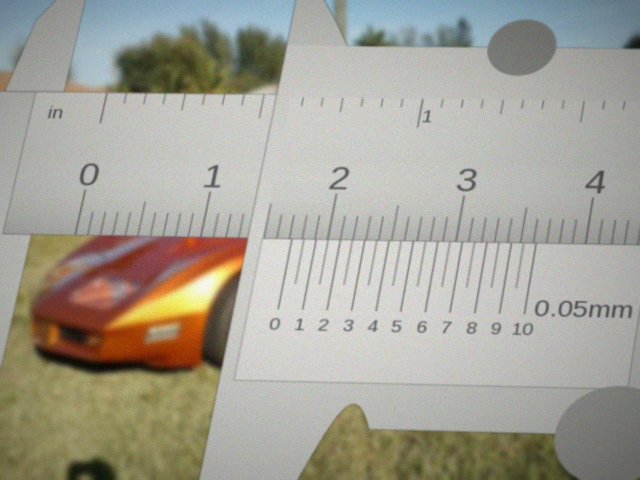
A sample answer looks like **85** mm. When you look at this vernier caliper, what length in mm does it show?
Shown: **17.2** mm
